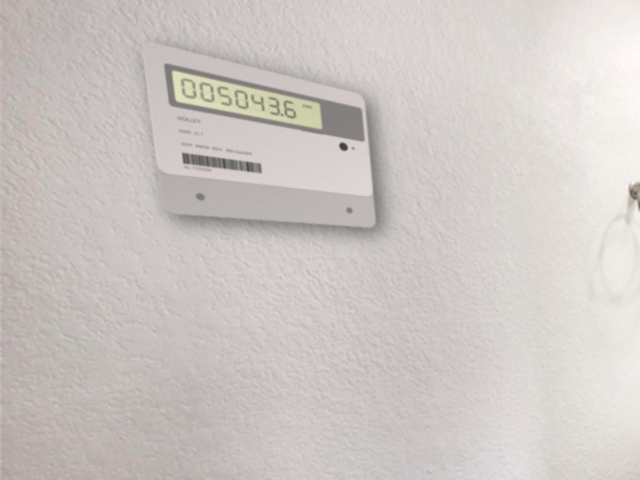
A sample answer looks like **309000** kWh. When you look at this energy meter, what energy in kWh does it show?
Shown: **5043.6** kWh
